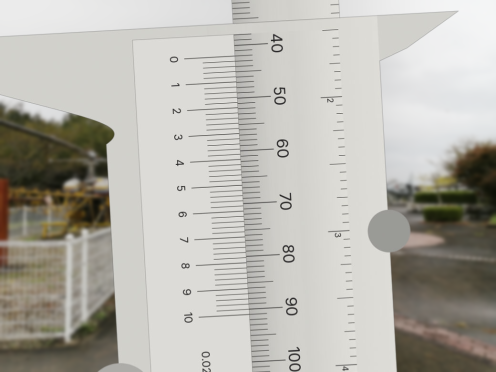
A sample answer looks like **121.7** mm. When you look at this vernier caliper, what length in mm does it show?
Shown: **42.0** mm
